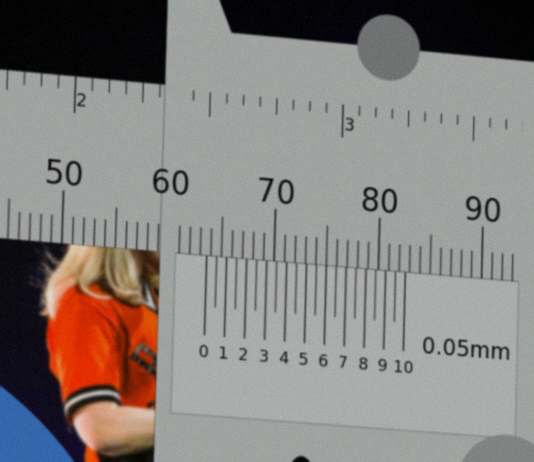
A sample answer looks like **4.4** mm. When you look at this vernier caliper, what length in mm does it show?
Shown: **63.6** mm
